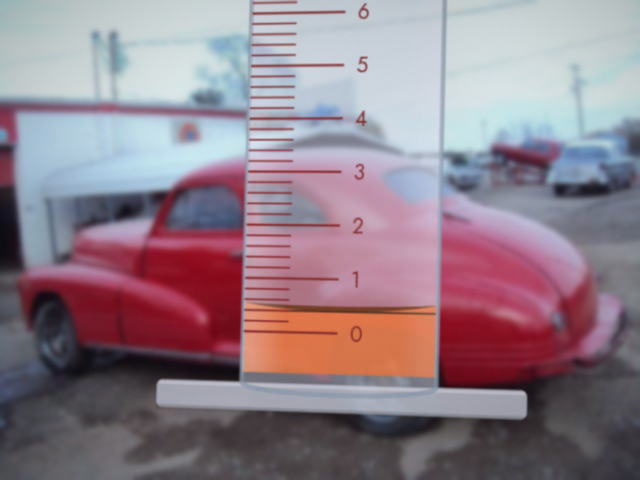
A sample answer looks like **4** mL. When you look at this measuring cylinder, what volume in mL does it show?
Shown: **0.4** mL
